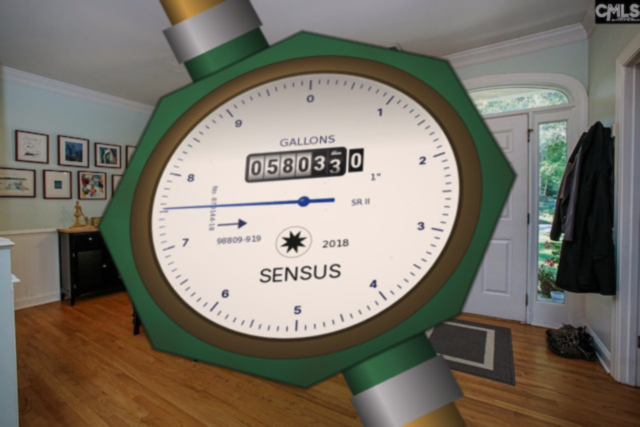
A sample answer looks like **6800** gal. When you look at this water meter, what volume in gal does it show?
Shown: **580327.5** gal
